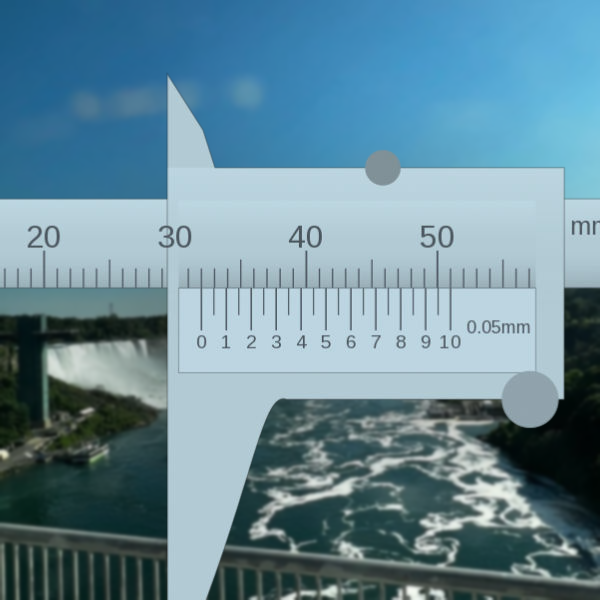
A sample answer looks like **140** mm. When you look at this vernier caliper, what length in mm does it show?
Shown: **32.0** mm
